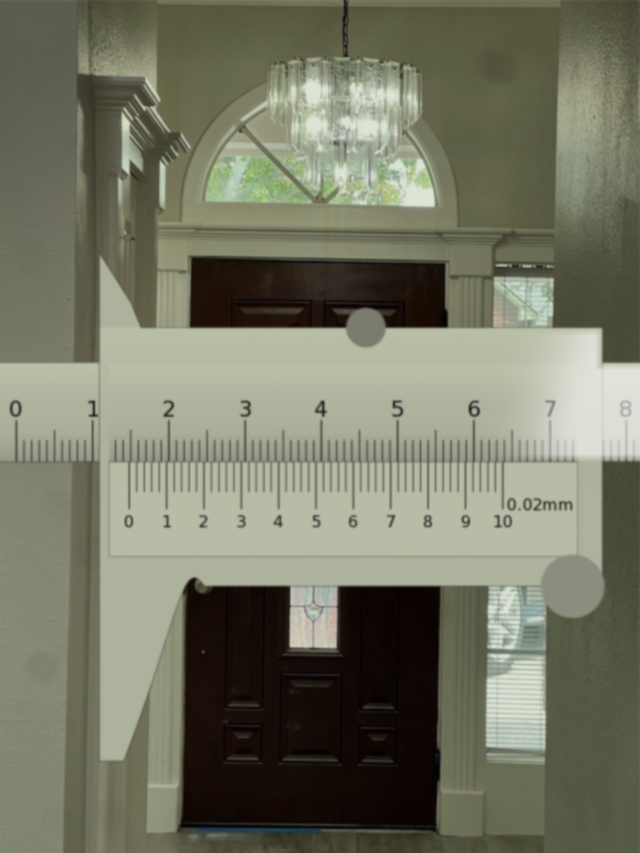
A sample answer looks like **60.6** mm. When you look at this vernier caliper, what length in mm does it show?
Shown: **14.8** mm
